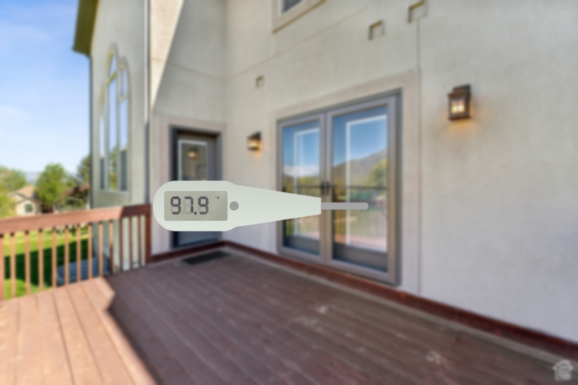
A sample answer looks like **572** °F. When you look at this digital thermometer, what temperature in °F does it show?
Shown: **97.9** °F
